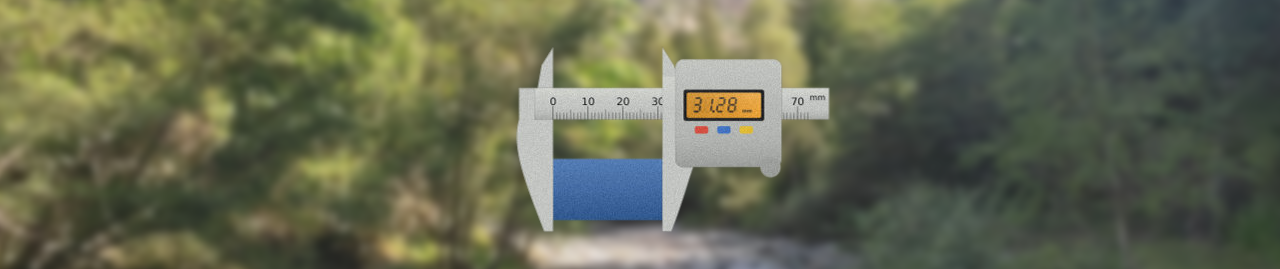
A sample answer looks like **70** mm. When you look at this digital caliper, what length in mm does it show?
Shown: **31.28** mm
